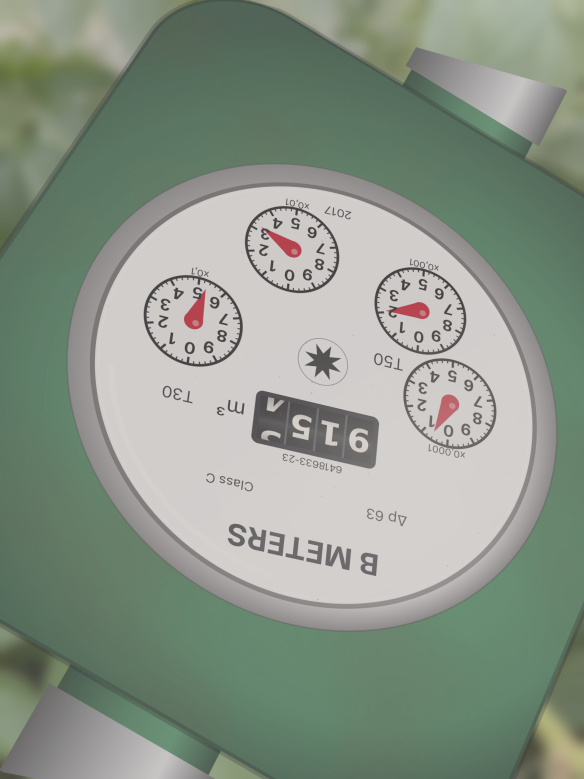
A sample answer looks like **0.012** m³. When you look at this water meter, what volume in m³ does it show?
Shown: **9153.5320** m³
